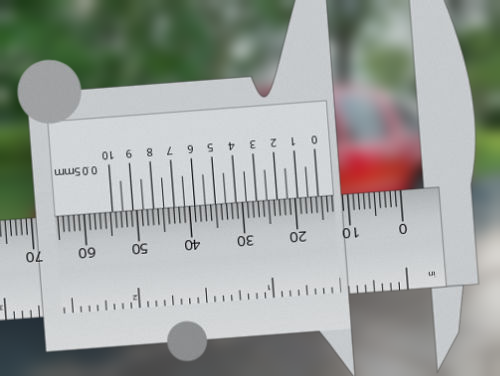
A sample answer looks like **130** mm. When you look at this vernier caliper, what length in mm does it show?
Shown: **15.6** mm
